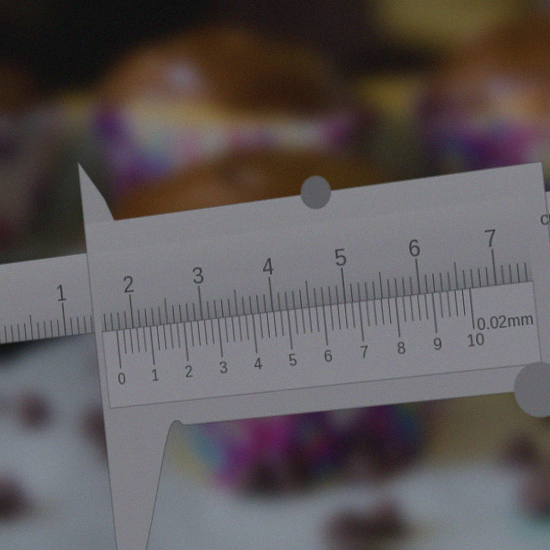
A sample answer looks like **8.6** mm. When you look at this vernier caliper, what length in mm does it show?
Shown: **17.6** mm
